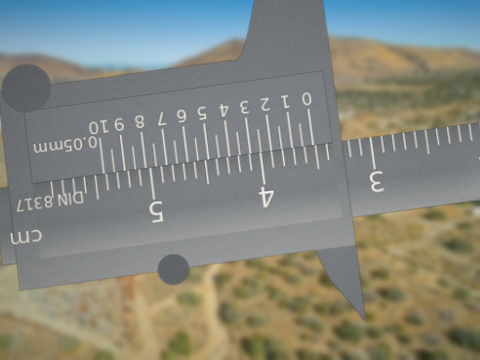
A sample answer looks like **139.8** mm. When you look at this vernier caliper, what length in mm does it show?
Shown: **35.2** mm
